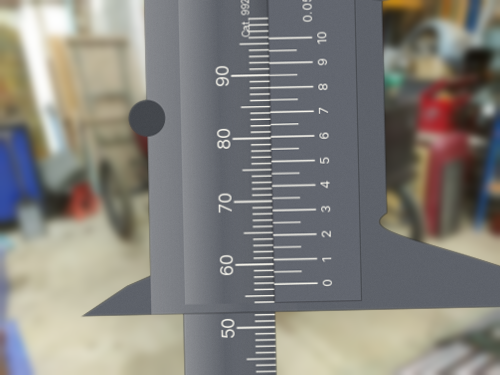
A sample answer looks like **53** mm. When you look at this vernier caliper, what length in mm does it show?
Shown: **56.8** mm
